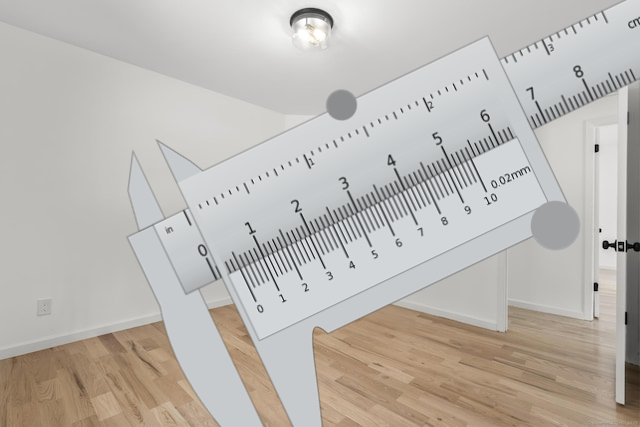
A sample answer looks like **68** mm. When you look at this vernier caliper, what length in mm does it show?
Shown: **5.0** mm
